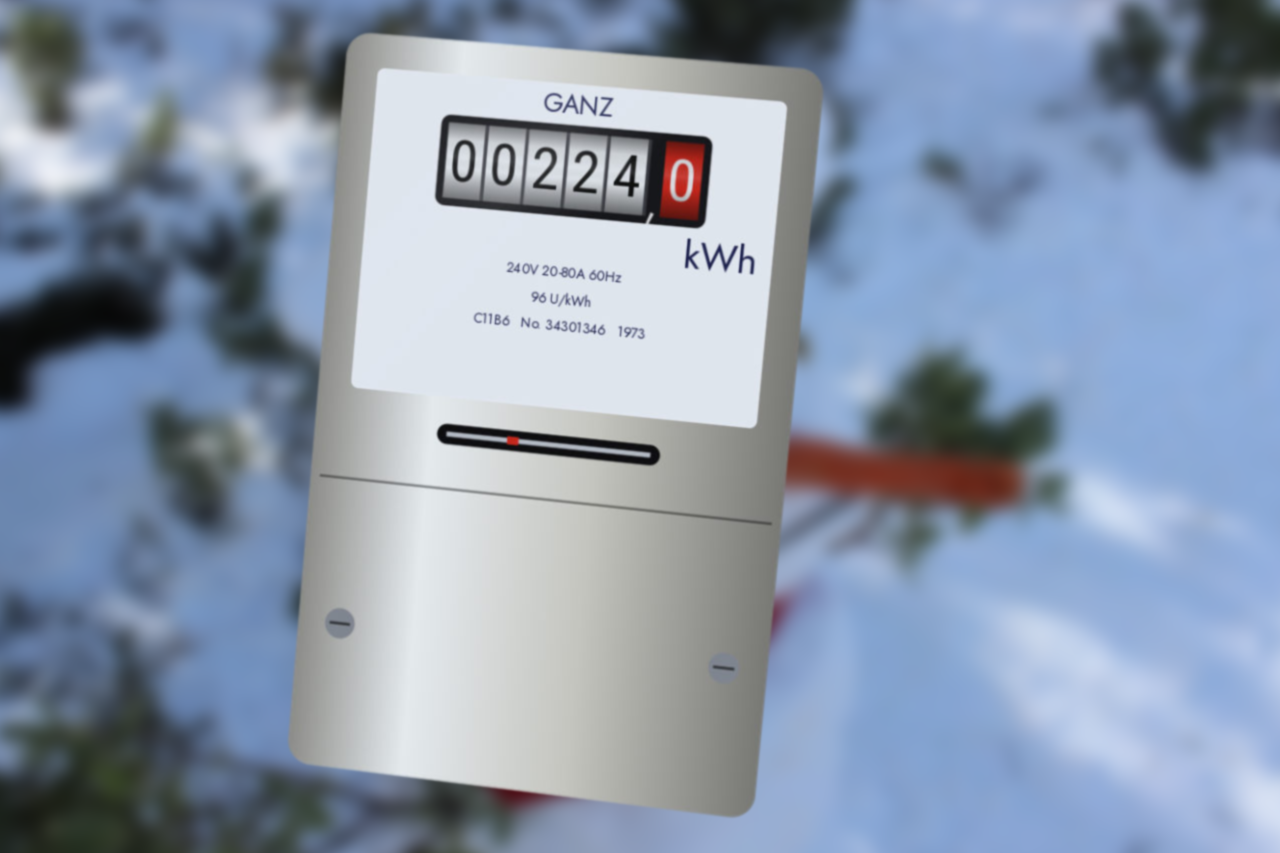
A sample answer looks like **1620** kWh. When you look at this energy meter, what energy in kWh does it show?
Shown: **224.0** kWh
